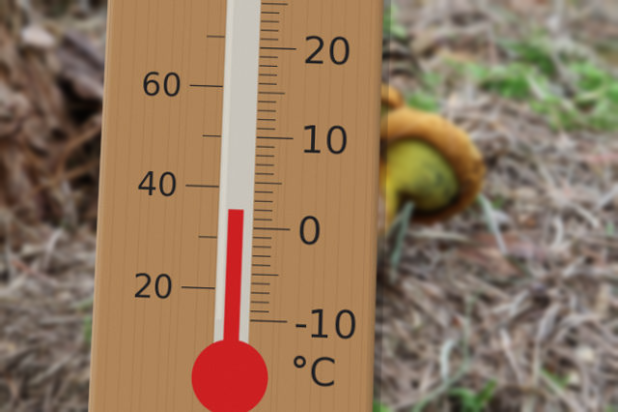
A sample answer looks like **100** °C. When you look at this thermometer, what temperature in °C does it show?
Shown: **2** °C
